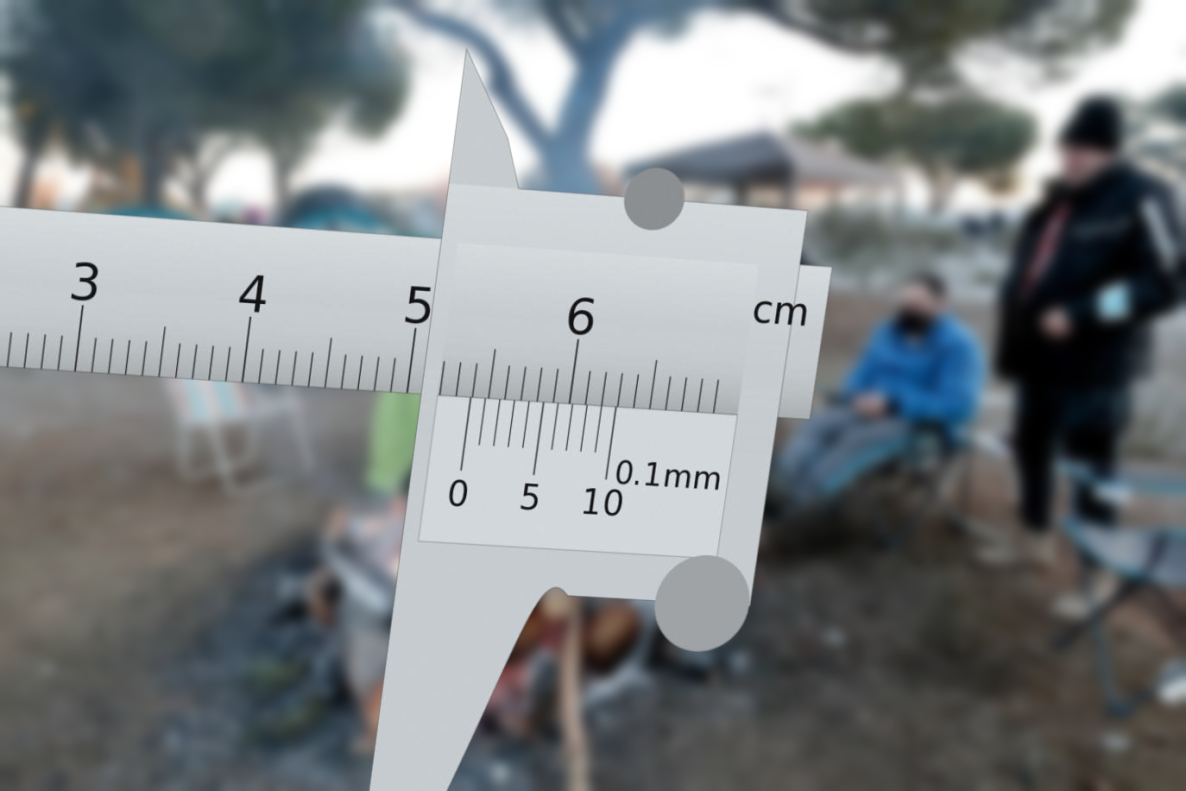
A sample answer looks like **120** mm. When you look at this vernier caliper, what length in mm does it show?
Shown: **53.9** mm
